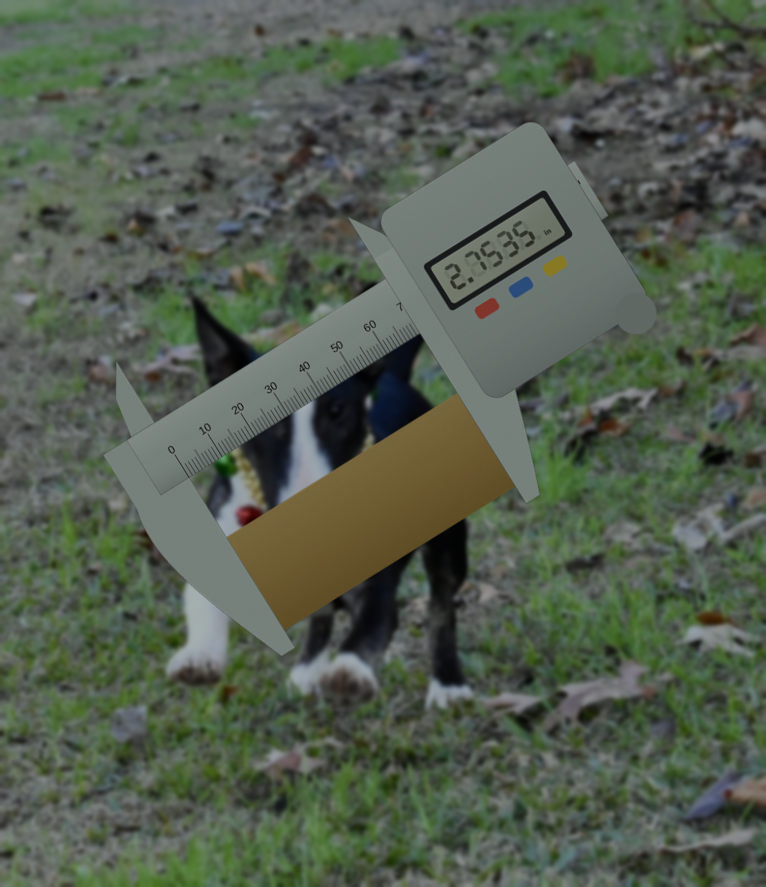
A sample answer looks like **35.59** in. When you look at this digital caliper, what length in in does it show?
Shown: **2.7535** in
